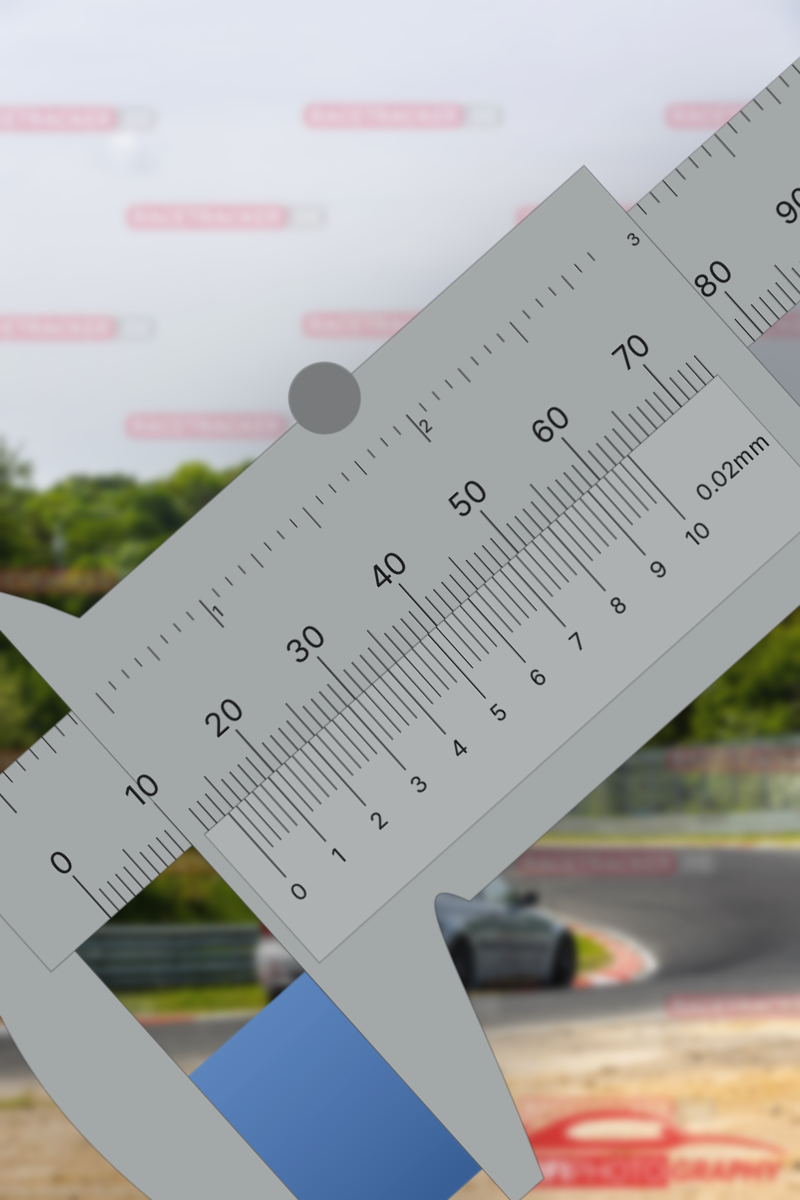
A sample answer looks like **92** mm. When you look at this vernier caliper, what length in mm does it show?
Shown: **14.4** mm
